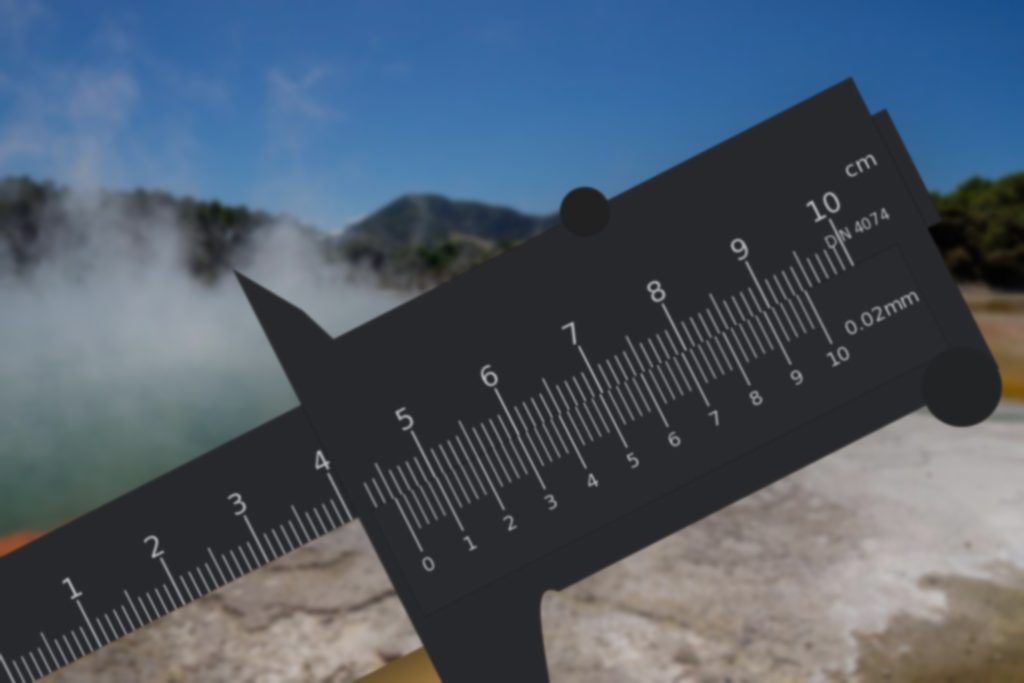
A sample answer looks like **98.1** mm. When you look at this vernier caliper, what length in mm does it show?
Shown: **45.2** mm
